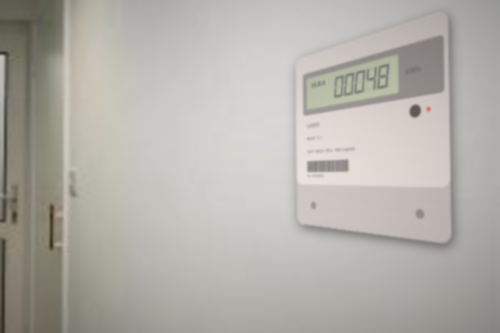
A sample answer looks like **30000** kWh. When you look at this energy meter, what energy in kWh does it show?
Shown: **48** kWh
